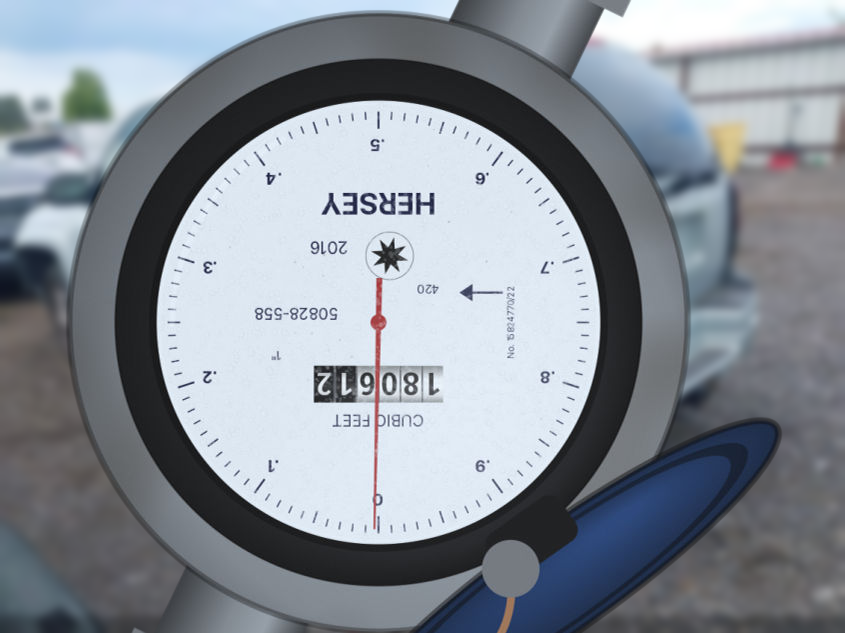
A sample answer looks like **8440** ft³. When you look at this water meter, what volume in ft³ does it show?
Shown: **180612.00** ft³
